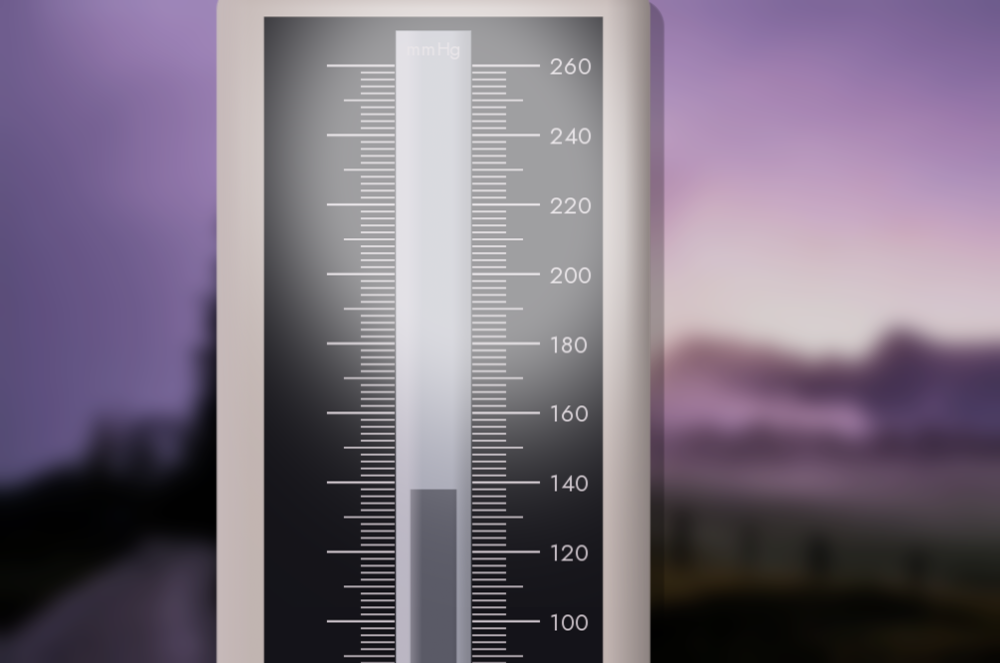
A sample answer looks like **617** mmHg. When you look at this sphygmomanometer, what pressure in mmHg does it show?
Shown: **138** mmHg
